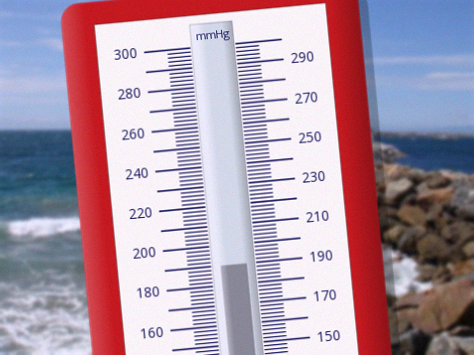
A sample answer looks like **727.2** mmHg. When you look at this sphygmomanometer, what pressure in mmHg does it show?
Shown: **190** mmHg
